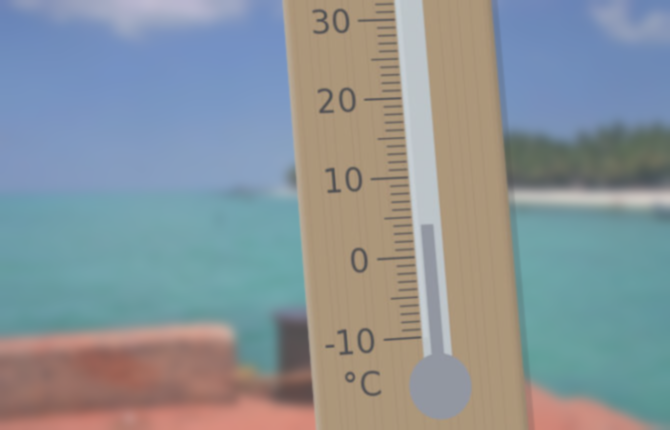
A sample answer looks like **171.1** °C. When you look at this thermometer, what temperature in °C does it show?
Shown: **4** °C
